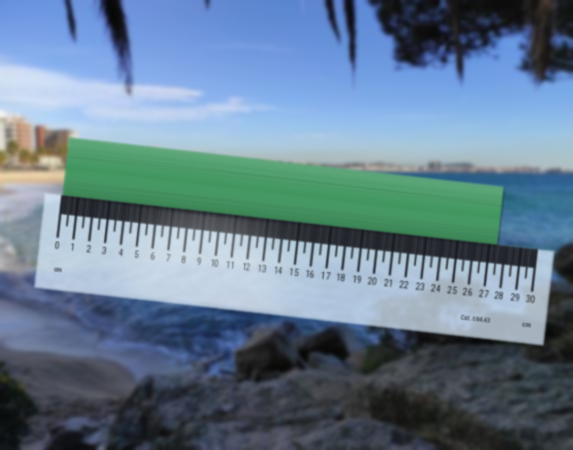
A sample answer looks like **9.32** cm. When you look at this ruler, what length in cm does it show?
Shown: **27.5** cm
